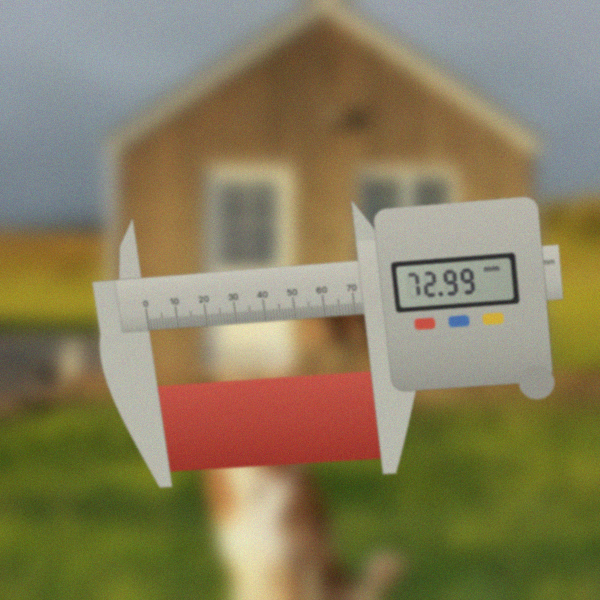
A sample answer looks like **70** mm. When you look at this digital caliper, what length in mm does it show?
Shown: **72.99** mm
